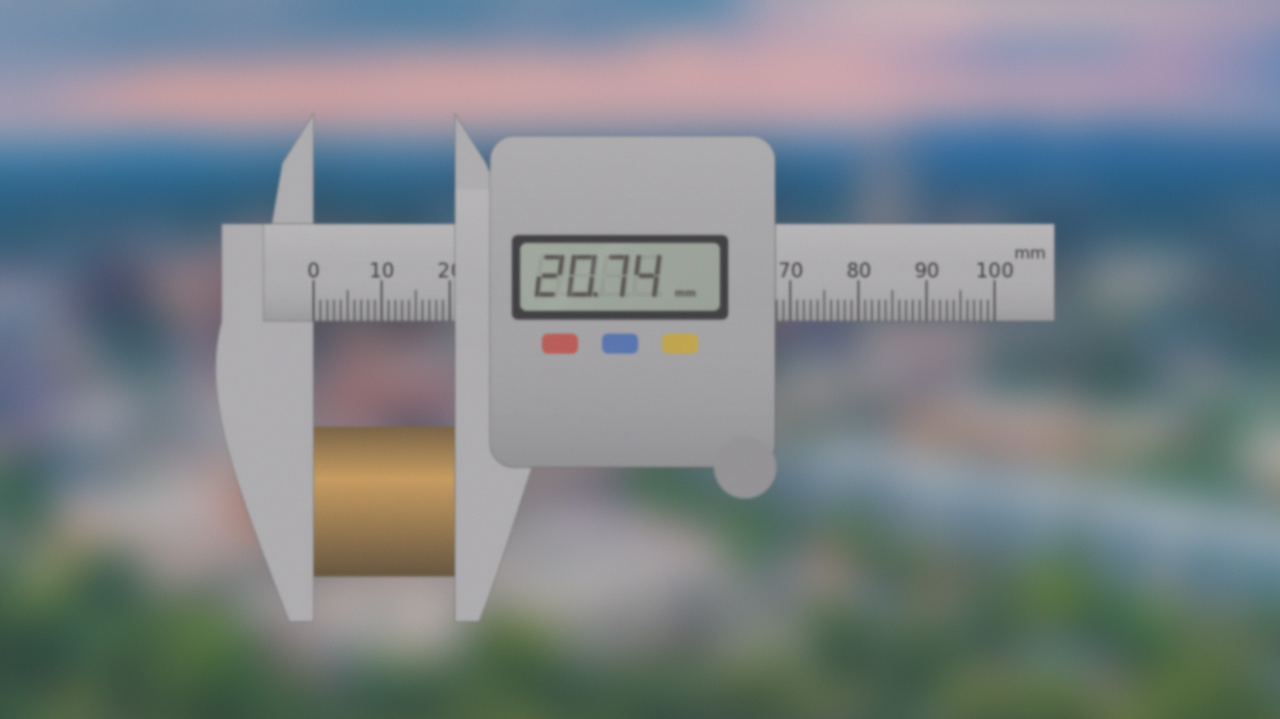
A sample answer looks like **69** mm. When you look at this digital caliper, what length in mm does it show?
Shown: **20.74** mm
